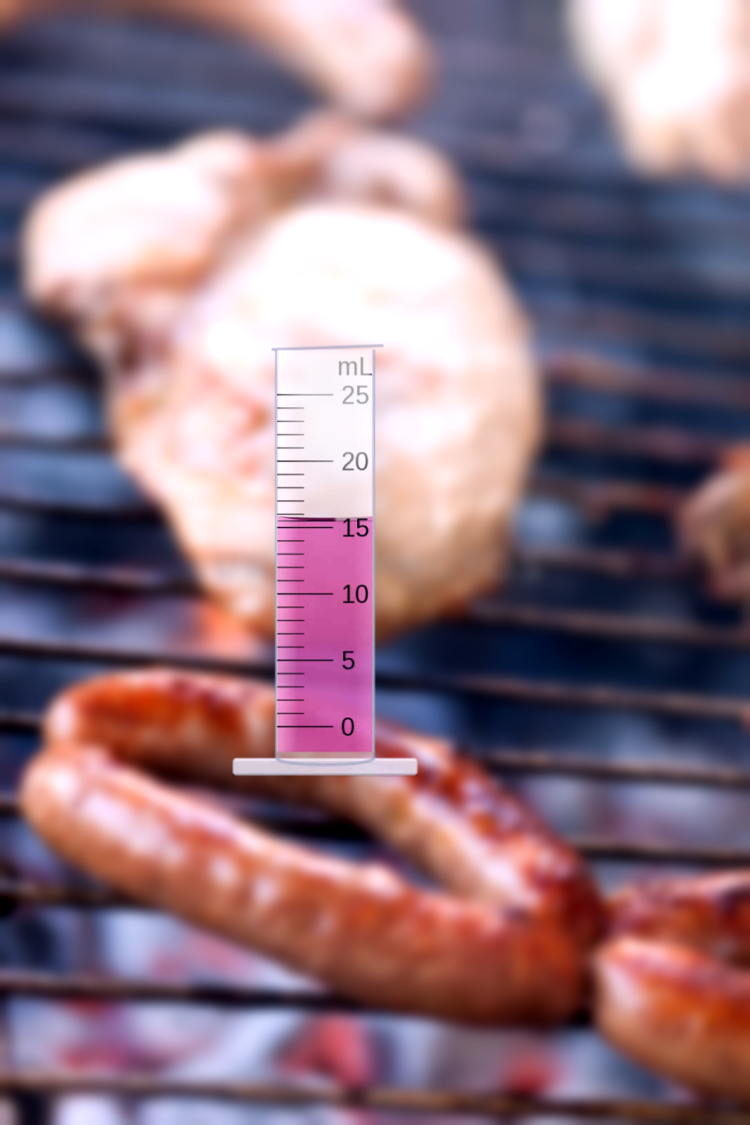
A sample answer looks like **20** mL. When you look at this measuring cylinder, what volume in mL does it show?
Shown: **15.5** mL
